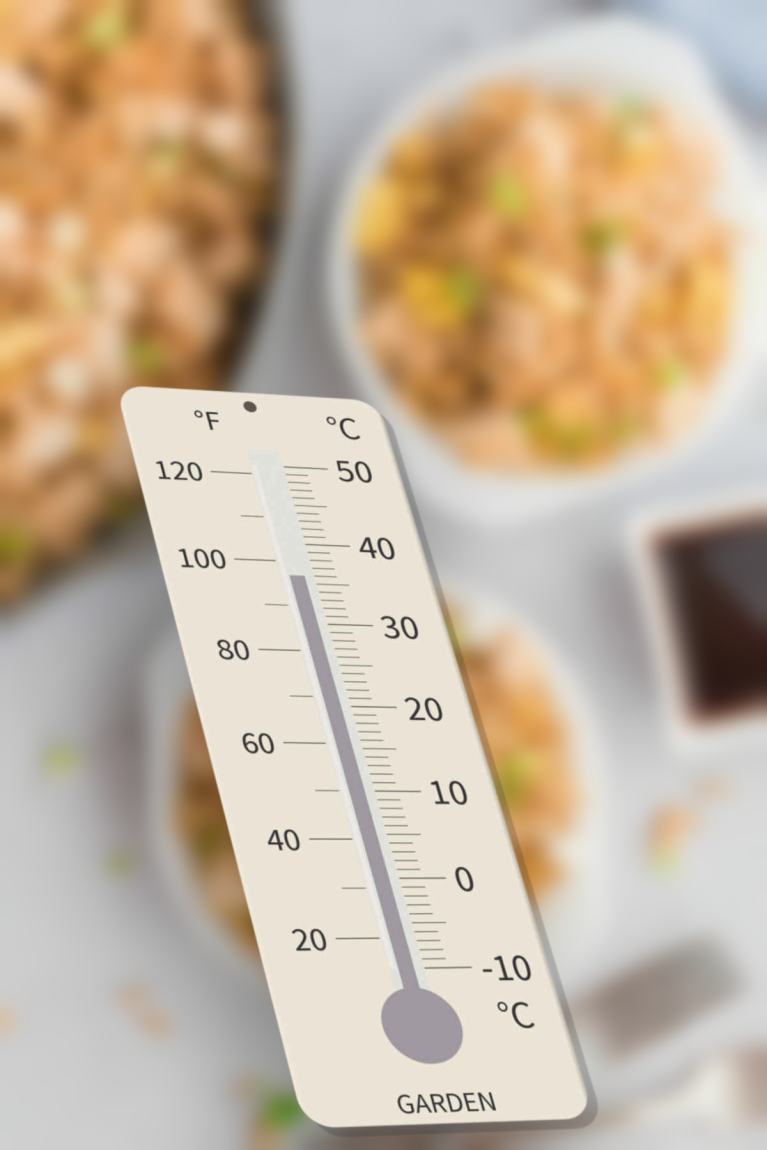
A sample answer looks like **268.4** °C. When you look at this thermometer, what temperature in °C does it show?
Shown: **36** °C
